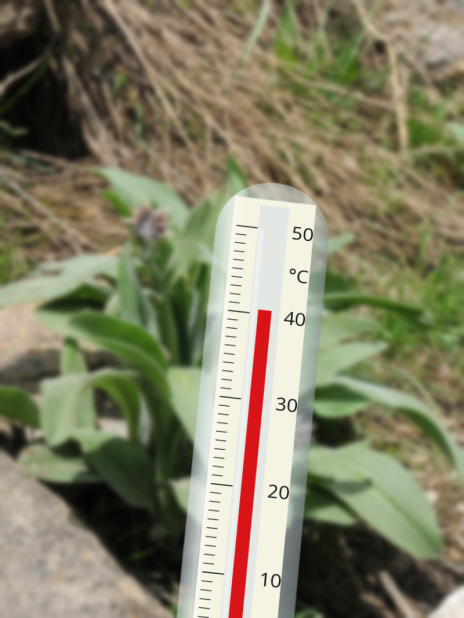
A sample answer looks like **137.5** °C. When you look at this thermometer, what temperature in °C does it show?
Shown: **40.5** °C
